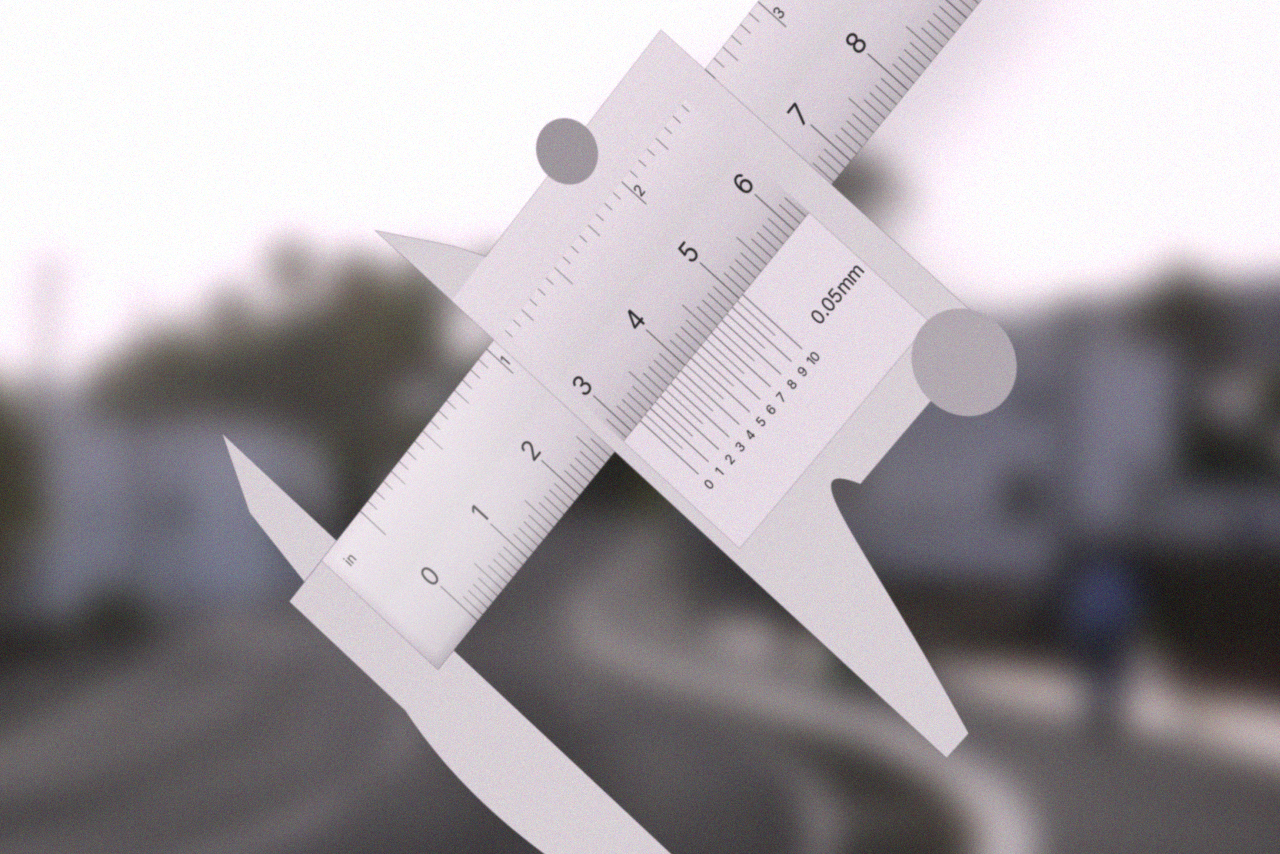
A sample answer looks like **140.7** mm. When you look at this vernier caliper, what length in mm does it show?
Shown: **31.6** mm
